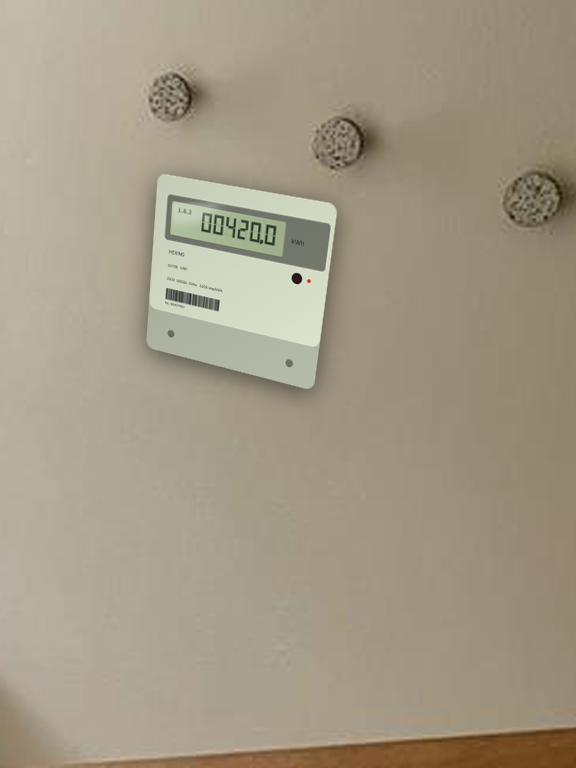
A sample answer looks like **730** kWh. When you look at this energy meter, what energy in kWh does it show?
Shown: **420.0** kWh
